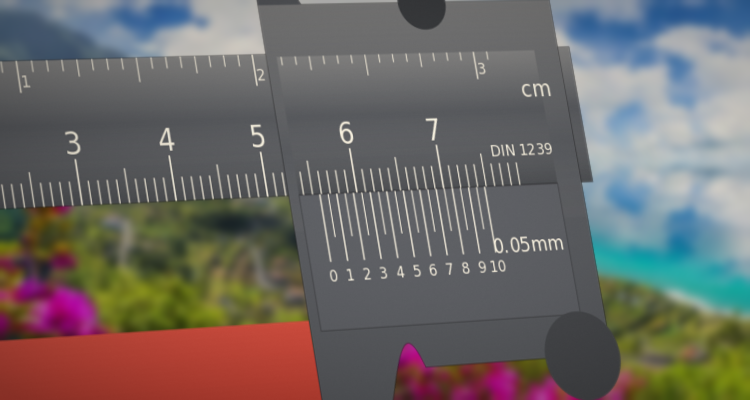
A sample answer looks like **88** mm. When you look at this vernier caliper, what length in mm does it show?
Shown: **55.8** mm
